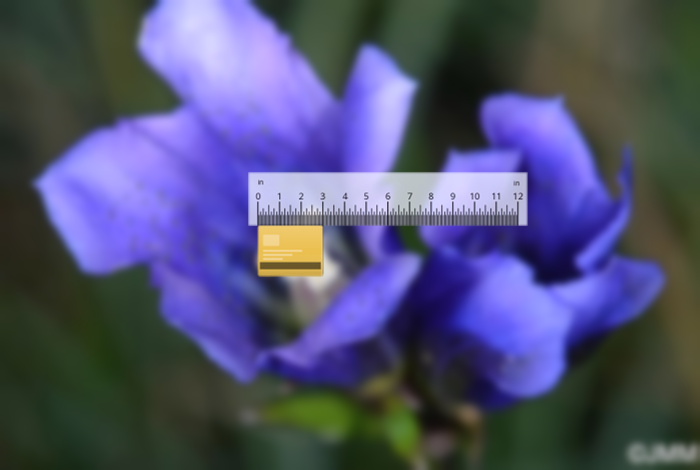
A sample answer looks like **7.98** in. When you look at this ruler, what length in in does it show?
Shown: **3** in
